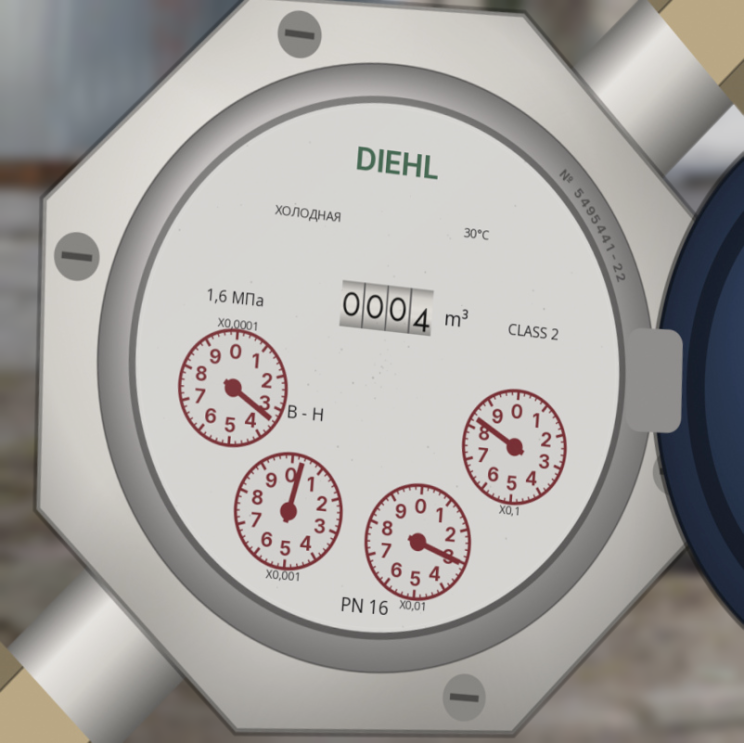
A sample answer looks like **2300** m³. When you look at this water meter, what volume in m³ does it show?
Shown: **3.8303** m³
